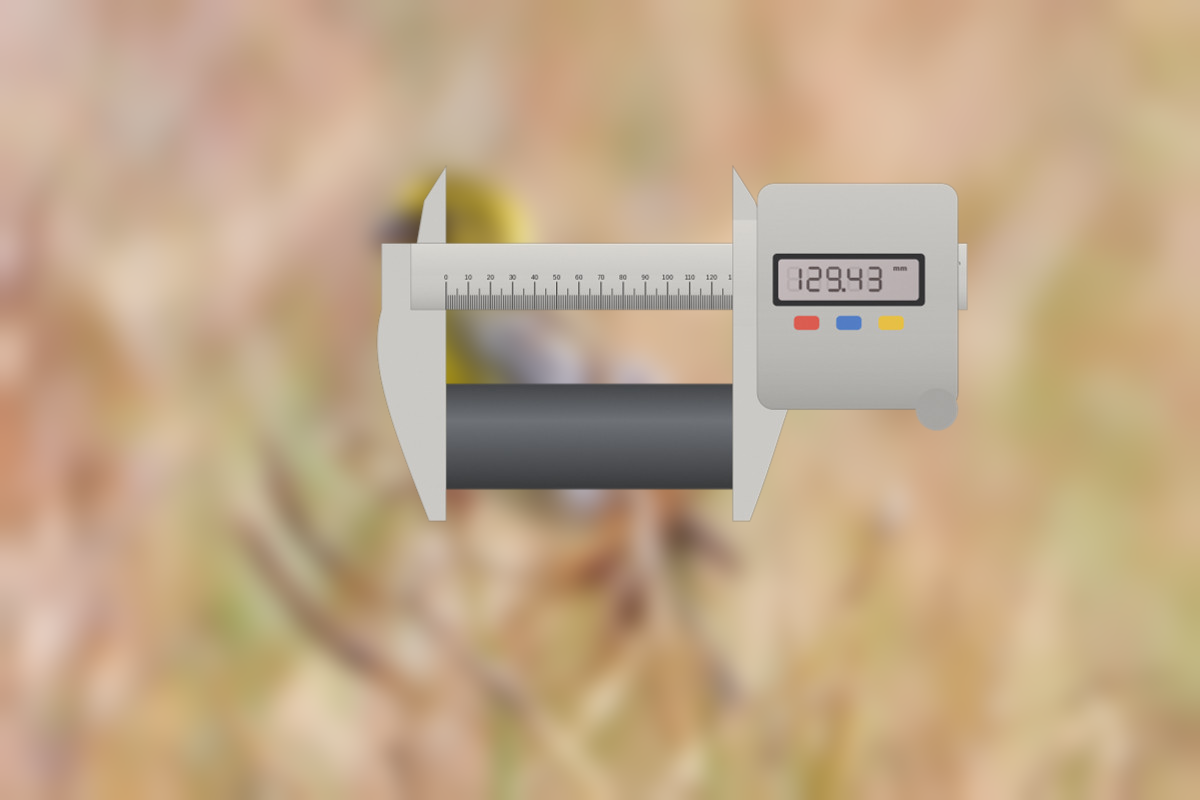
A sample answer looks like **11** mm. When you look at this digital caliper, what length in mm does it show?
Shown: **129.43** mm
